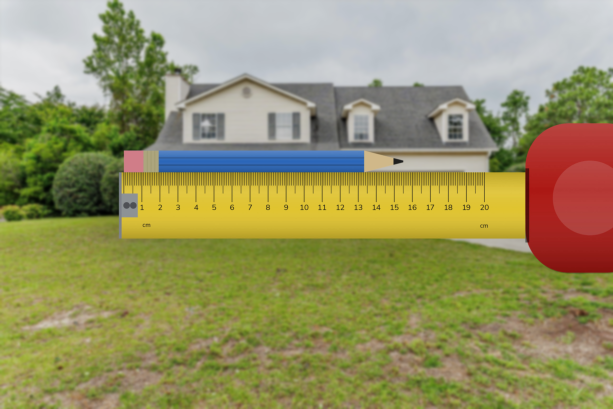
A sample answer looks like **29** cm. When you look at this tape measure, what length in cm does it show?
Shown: **15.5** cm
